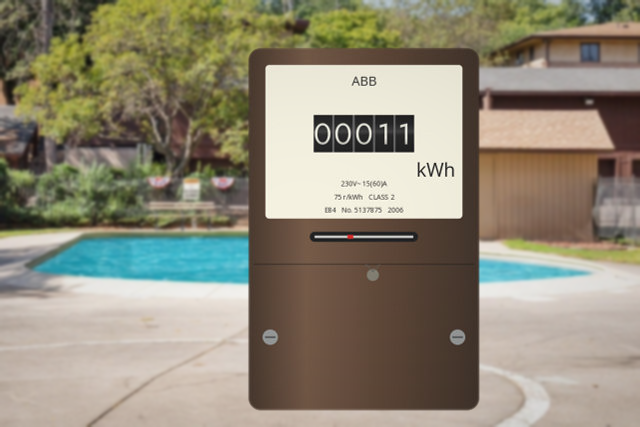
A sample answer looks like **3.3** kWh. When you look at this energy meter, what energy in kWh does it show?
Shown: **11** kWh
